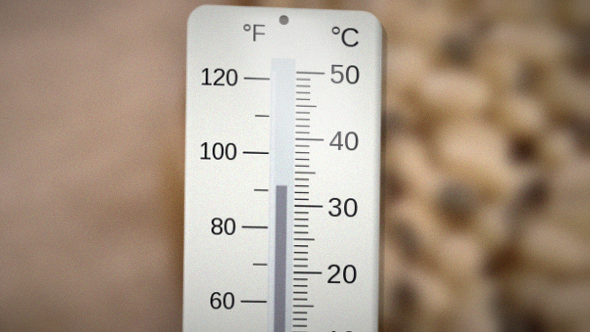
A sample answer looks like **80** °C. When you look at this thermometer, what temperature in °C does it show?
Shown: **33** °C
